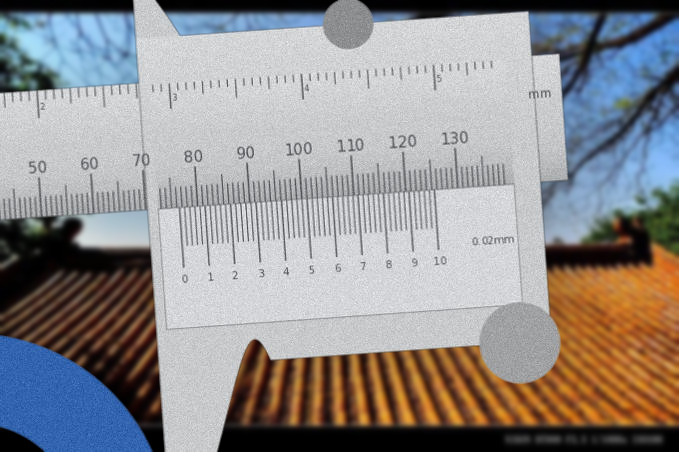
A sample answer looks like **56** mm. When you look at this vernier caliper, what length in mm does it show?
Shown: **76.5** mm
